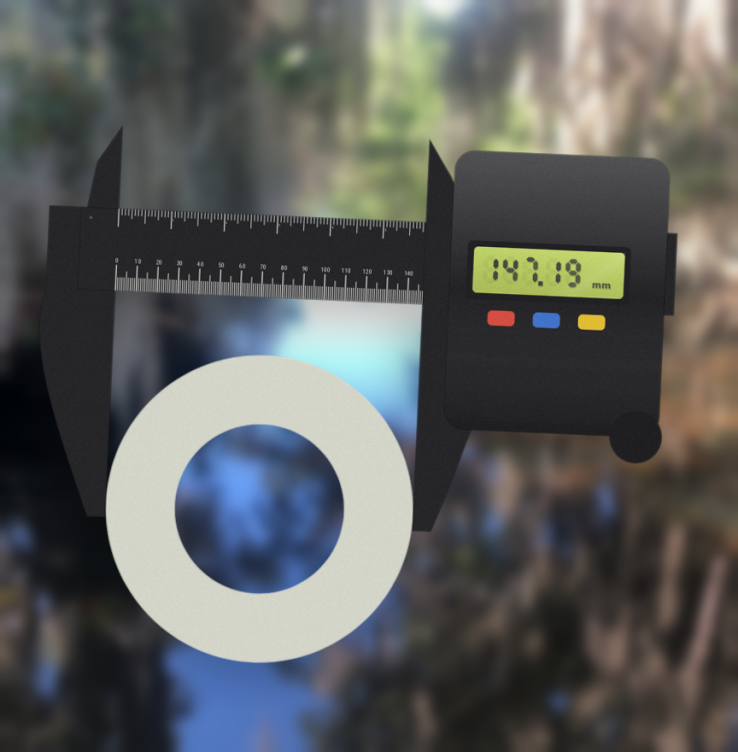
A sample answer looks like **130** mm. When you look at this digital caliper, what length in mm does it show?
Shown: **147.19** mm
